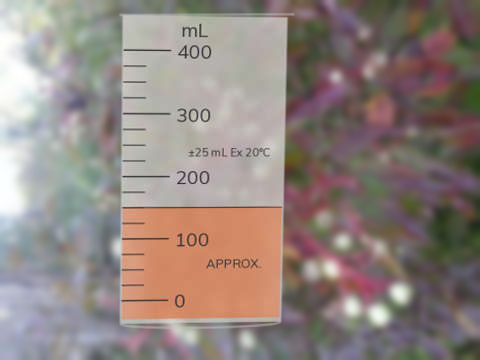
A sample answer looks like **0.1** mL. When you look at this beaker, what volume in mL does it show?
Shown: **150** mL
